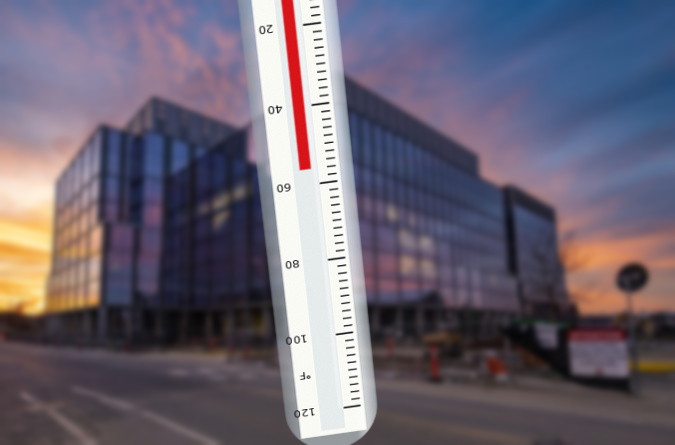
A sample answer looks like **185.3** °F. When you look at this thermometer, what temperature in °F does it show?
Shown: **56** °F
